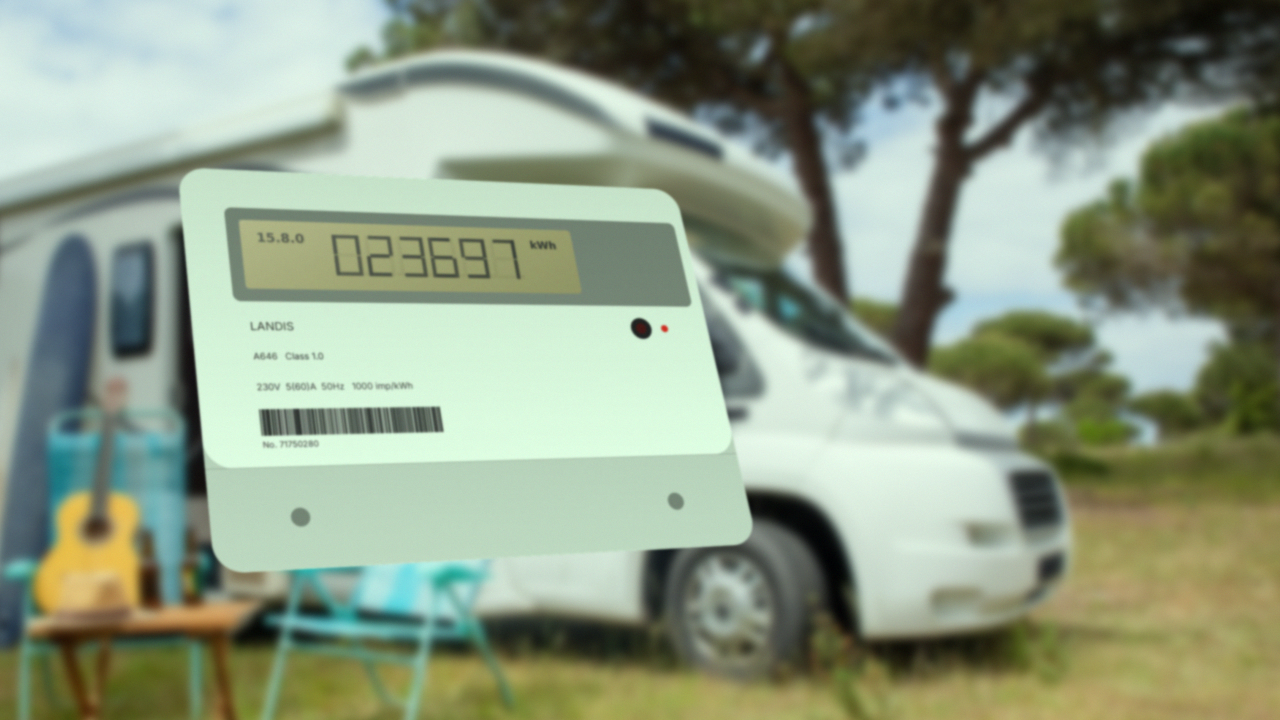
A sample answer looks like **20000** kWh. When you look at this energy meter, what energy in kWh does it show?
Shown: **23697** kWh
